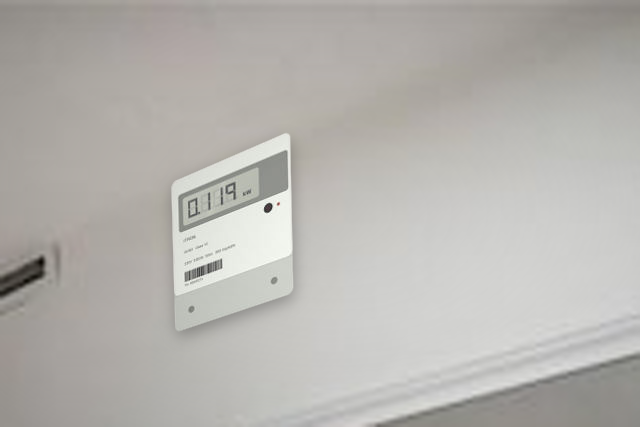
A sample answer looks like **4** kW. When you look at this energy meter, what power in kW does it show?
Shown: **0.119** kW
